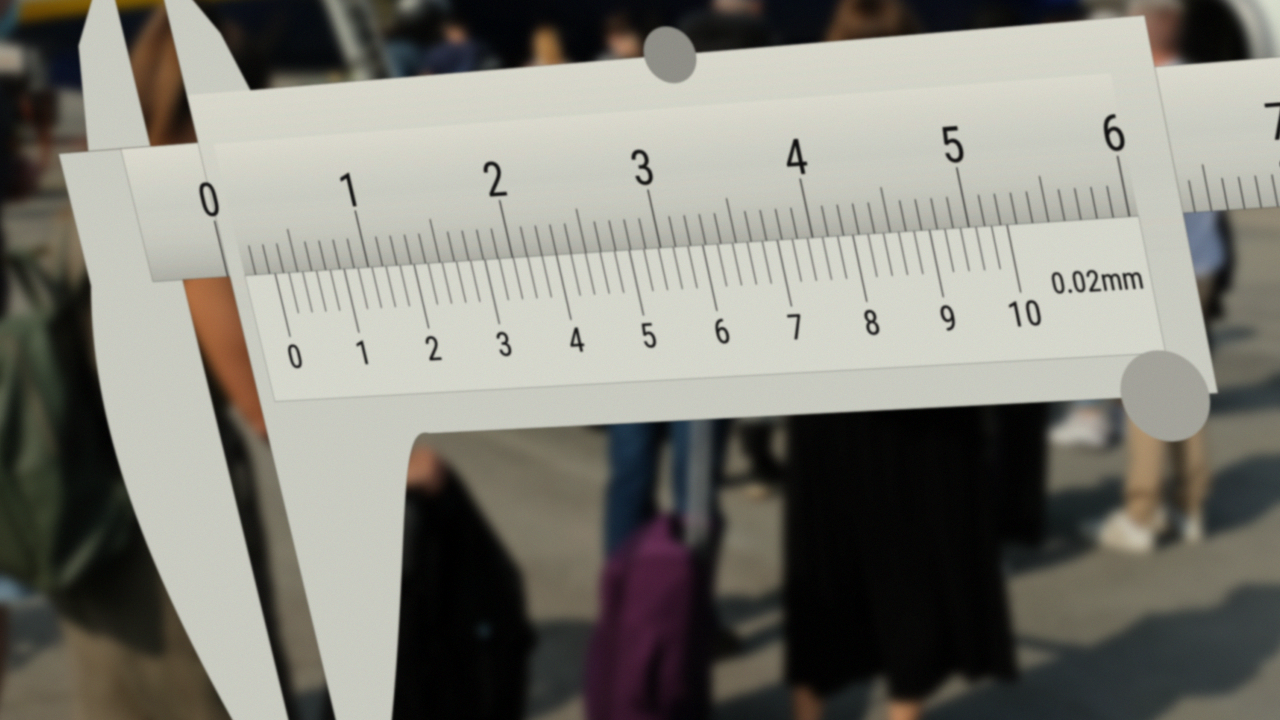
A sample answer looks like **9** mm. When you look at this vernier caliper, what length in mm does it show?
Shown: **3.4** mm
